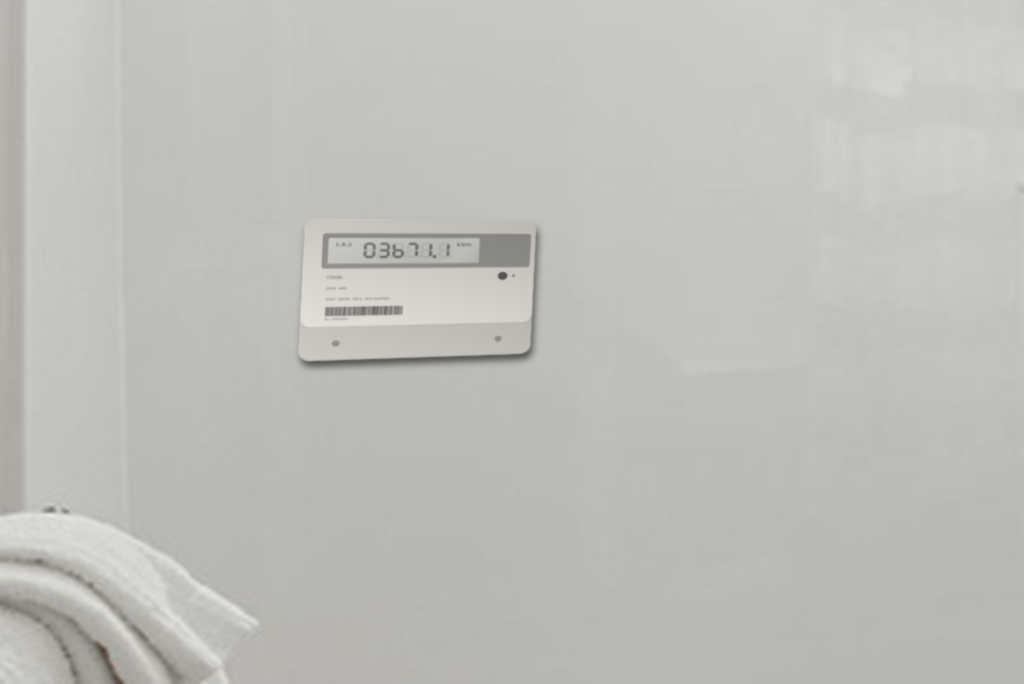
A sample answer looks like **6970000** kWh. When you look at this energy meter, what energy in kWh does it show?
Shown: **3671.1** kWh
